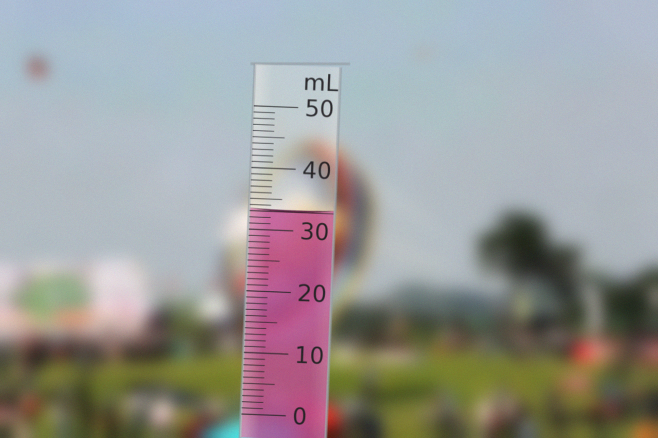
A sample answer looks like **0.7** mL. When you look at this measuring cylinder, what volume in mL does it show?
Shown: **33** mL
